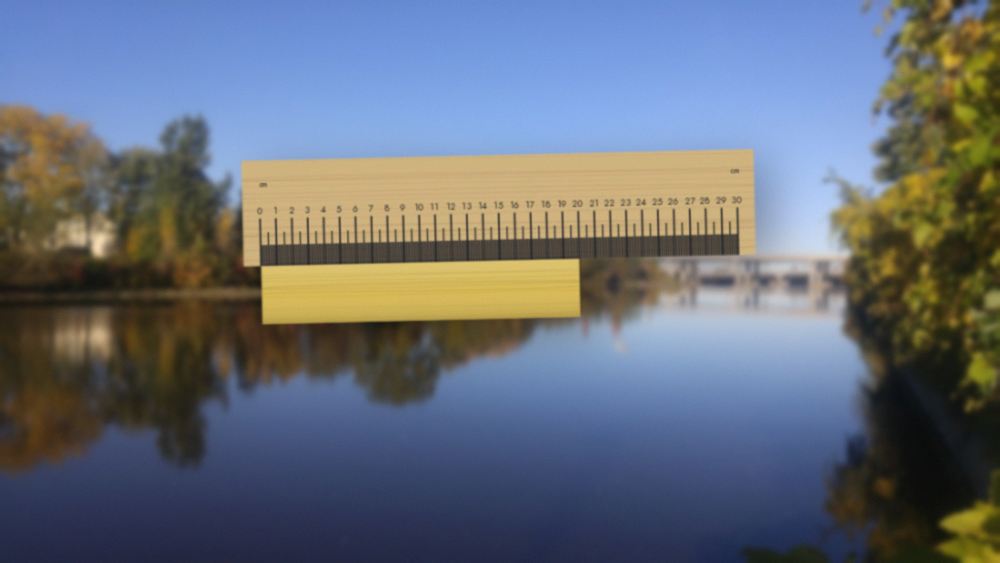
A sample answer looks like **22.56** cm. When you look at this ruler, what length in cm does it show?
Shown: **20** cm
